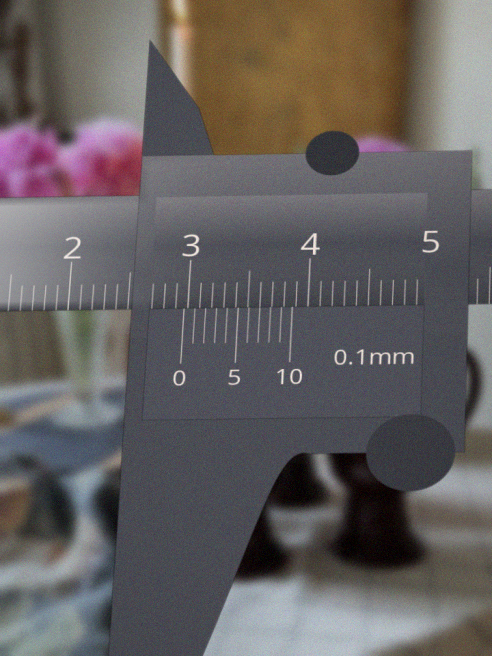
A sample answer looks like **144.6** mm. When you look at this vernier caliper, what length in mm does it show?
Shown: **29.7** mm
